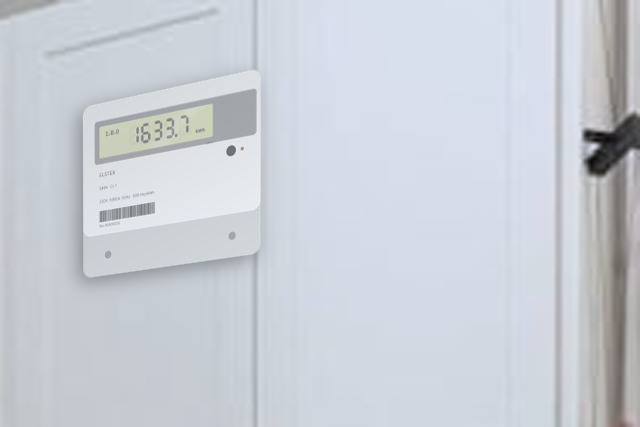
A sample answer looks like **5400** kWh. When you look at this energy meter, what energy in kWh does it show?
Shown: **1633.7** kWh
